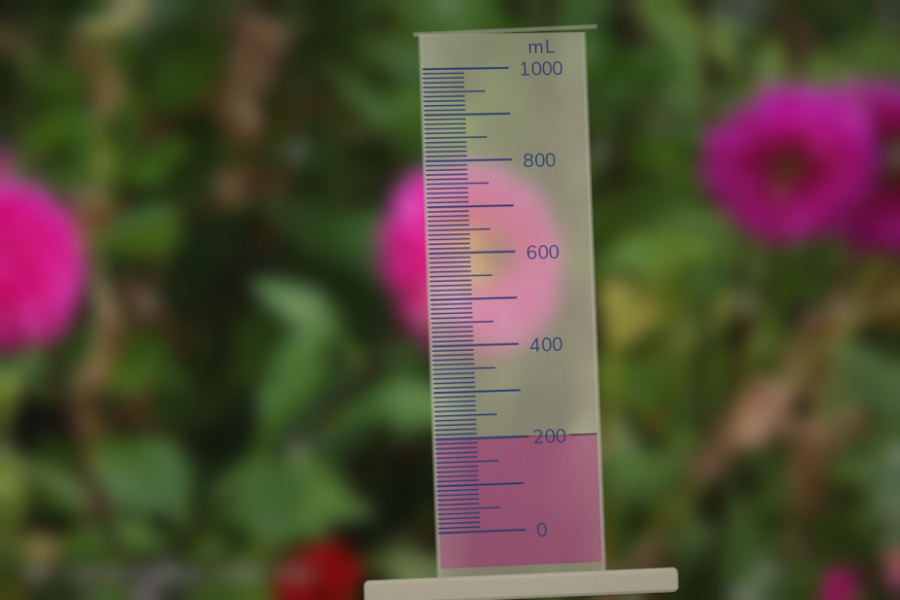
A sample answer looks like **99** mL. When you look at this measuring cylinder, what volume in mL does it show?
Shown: **200** mL
